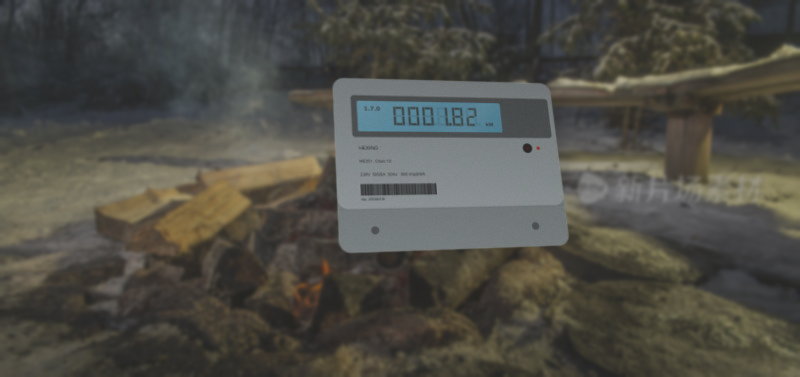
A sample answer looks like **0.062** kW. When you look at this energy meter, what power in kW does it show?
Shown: **1.82** kW
